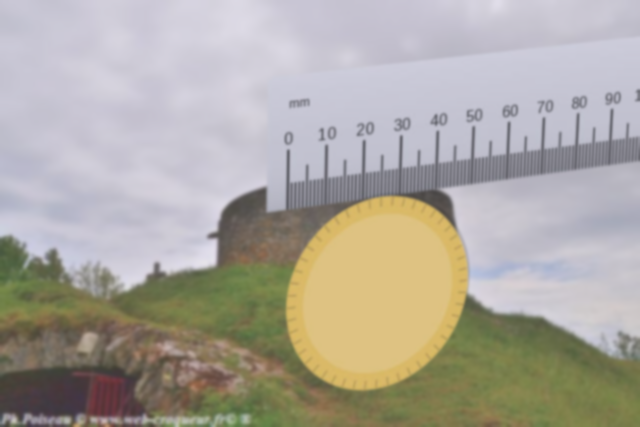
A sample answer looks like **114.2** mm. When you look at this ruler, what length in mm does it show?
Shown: **50** mm
